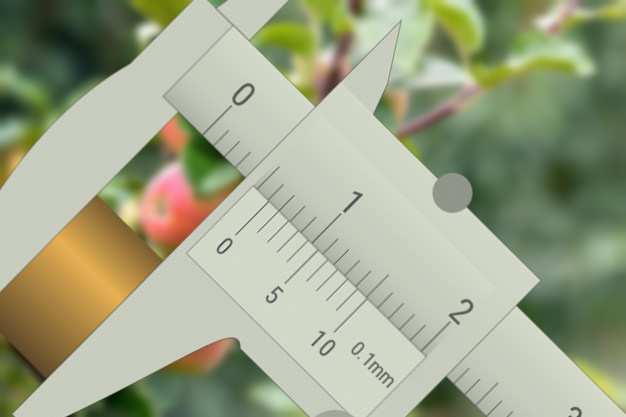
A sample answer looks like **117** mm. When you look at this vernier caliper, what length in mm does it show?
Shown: **6.1** mm
